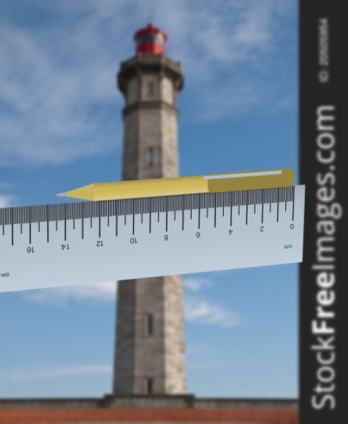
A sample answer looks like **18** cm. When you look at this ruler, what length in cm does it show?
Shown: **14.5** cm
